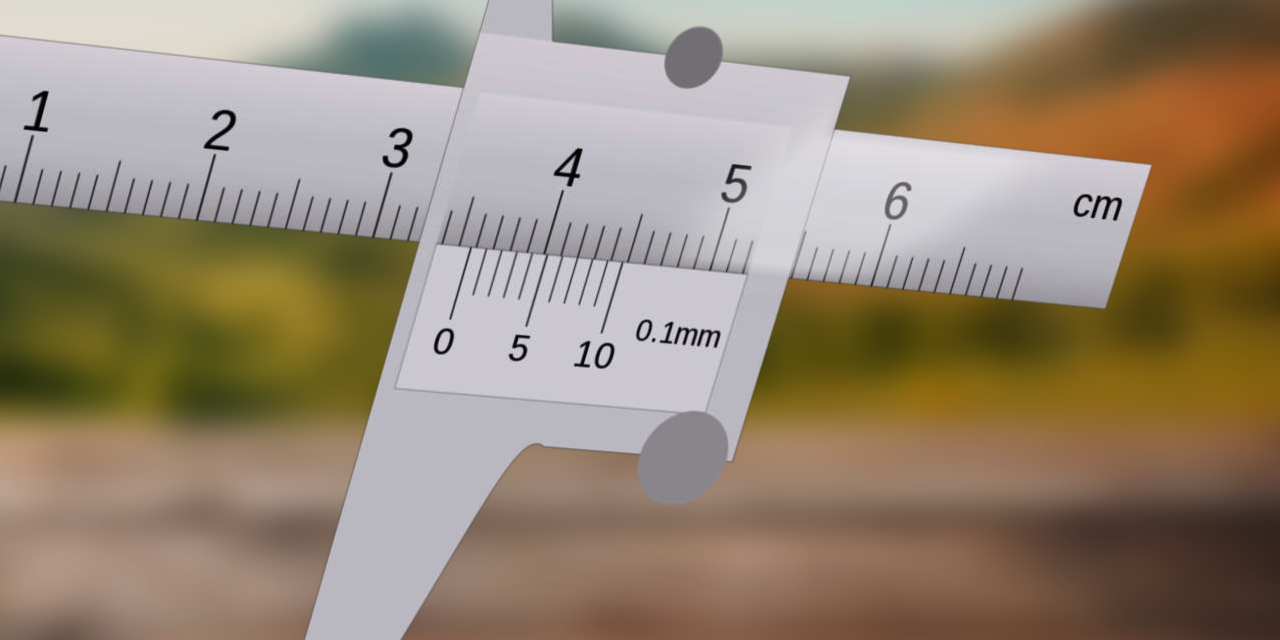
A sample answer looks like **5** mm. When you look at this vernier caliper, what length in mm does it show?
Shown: **35.7** mm
